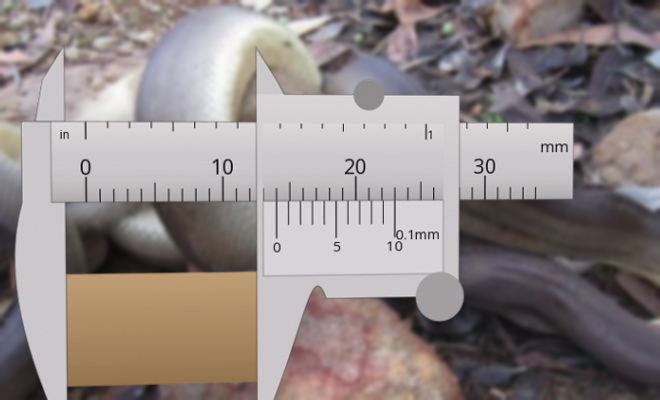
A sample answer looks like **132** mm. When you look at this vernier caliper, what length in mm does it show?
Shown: **14.0** mm
